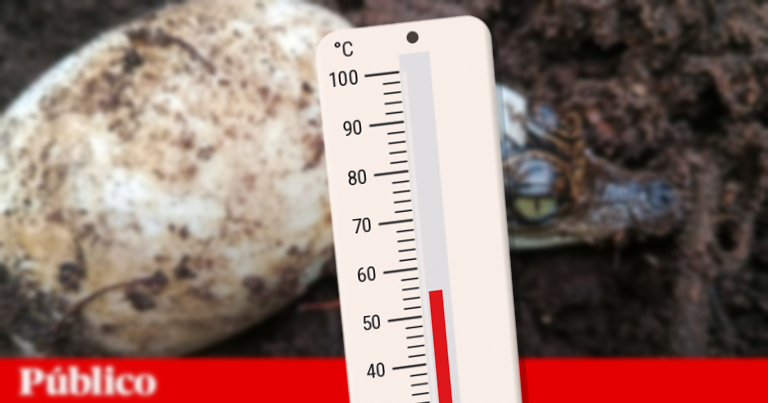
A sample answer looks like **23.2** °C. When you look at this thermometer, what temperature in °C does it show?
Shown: **55** °C
